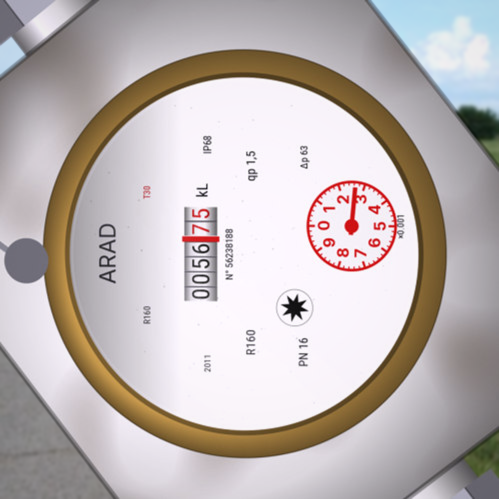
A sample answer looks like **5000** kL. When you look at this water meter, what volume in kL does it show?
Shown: **56.752** kL
